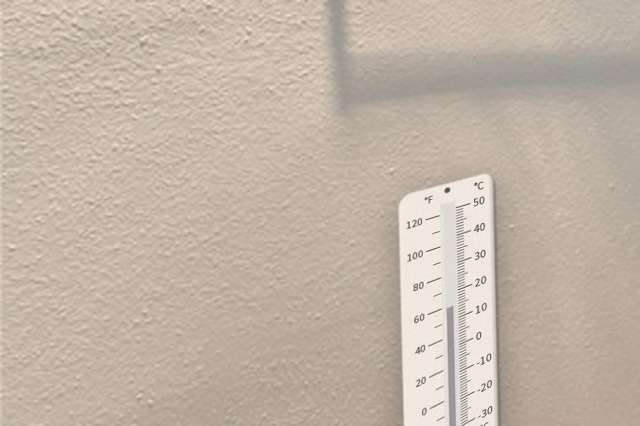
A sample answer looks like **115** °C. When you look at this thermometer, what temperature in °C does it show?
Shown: **15** °C
